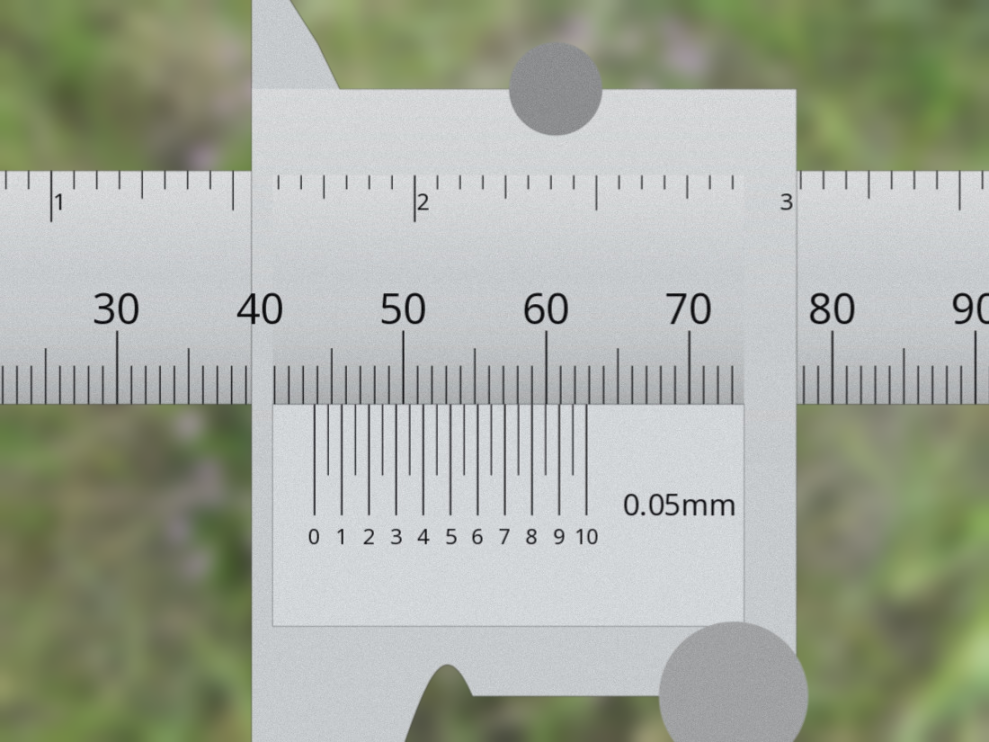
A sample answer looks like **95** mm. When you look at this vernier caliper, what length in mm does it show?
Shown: **43.8** mm
